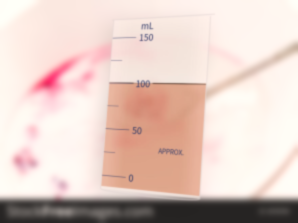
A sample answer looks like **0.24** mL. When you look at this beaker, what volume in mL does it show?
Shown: **100** mL
